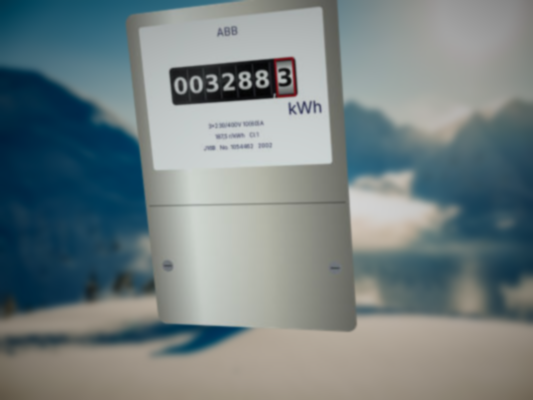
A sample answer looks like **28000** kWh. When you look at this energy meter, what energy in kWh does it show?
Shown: **3288.3** kWh
